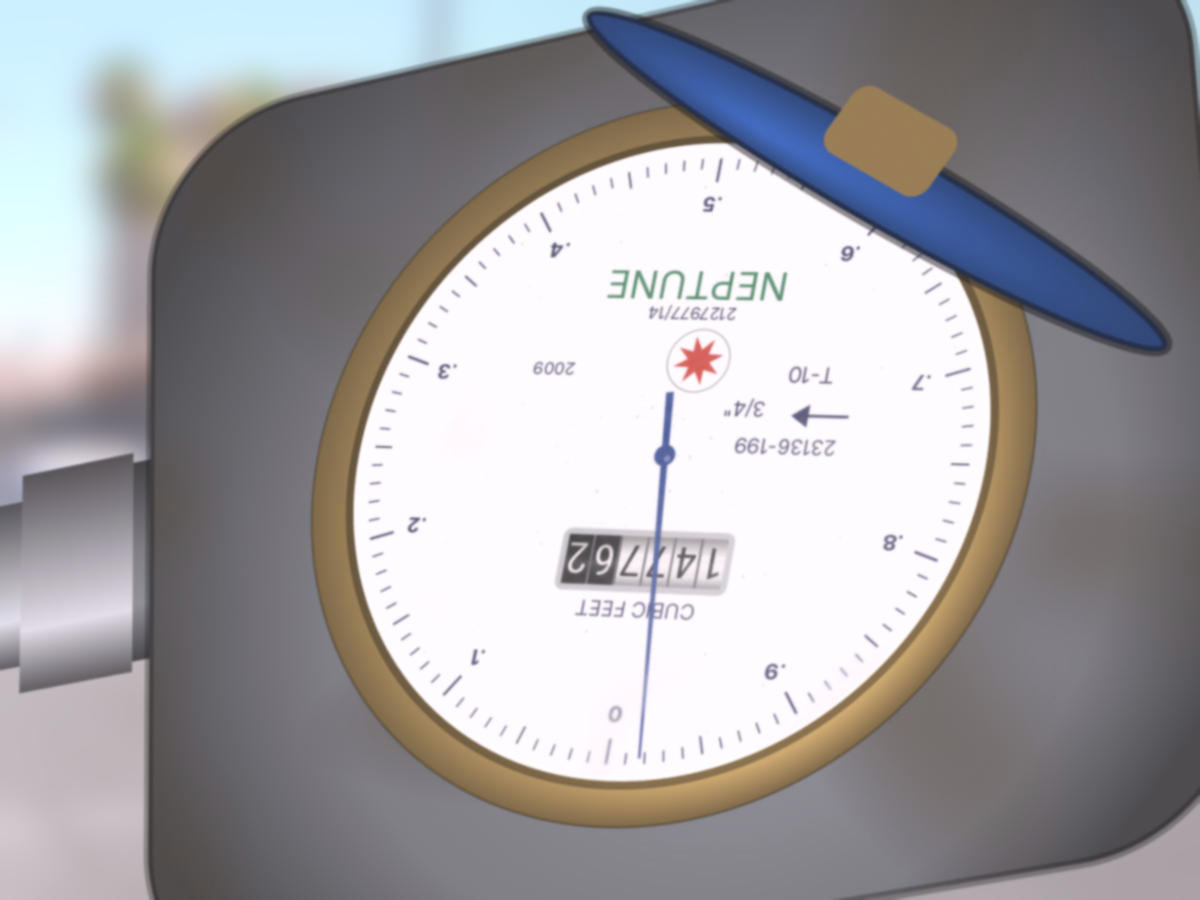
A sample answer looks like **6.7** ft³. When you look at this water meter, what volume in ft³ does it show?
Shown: **147761.98** ft³
